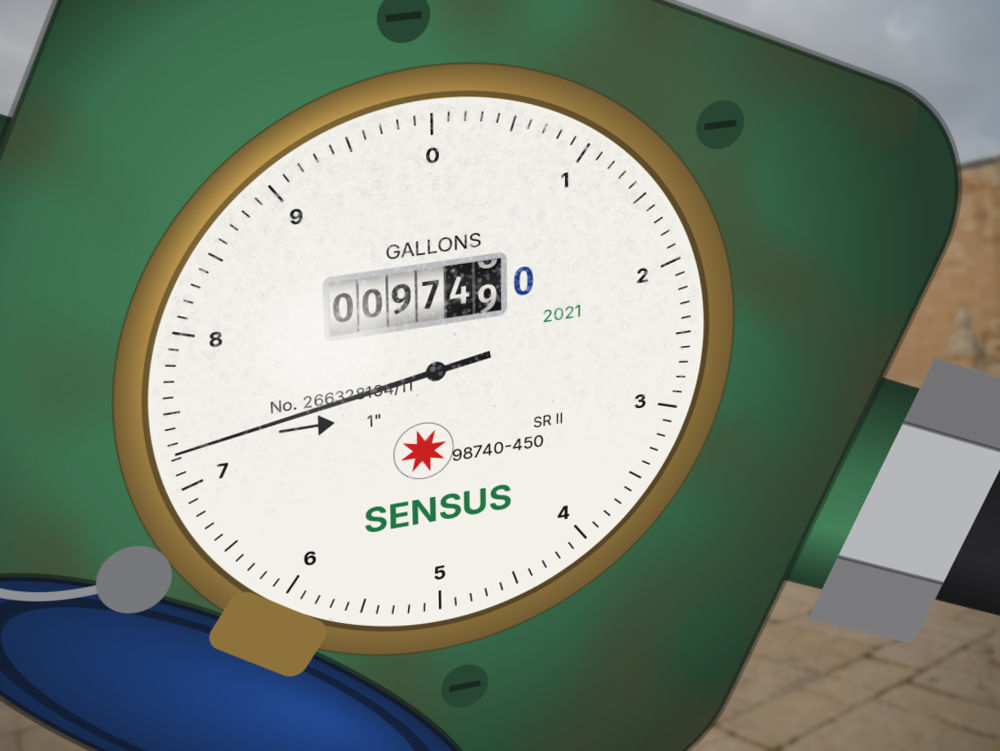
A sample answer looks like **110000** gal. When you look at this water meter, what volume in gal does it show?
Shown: **97487.2** gal
